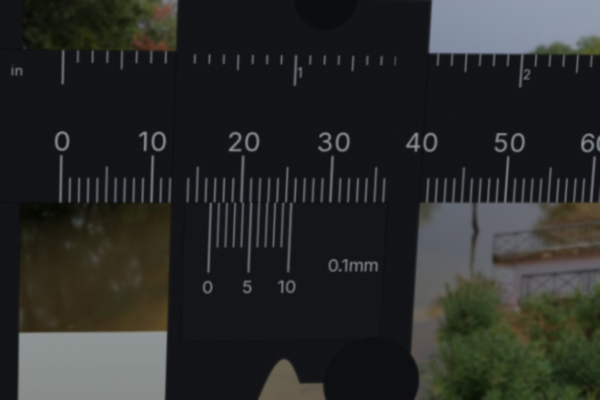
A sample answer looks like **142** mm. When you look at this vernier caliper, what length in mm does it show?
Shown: **16.6** mm
